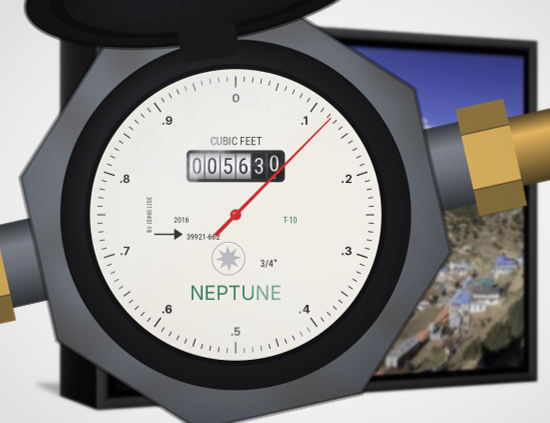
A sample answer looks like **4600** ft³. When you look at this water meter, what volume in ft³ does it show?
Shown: **5630.12** ft³
